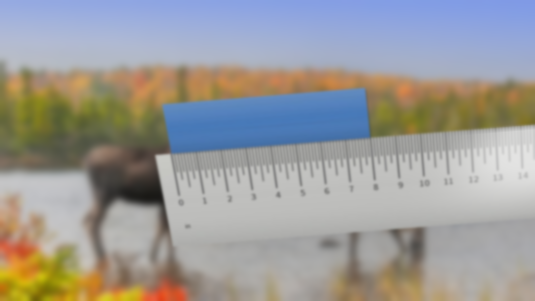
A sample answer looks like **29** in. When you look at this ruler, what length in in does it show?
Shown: **8** in
